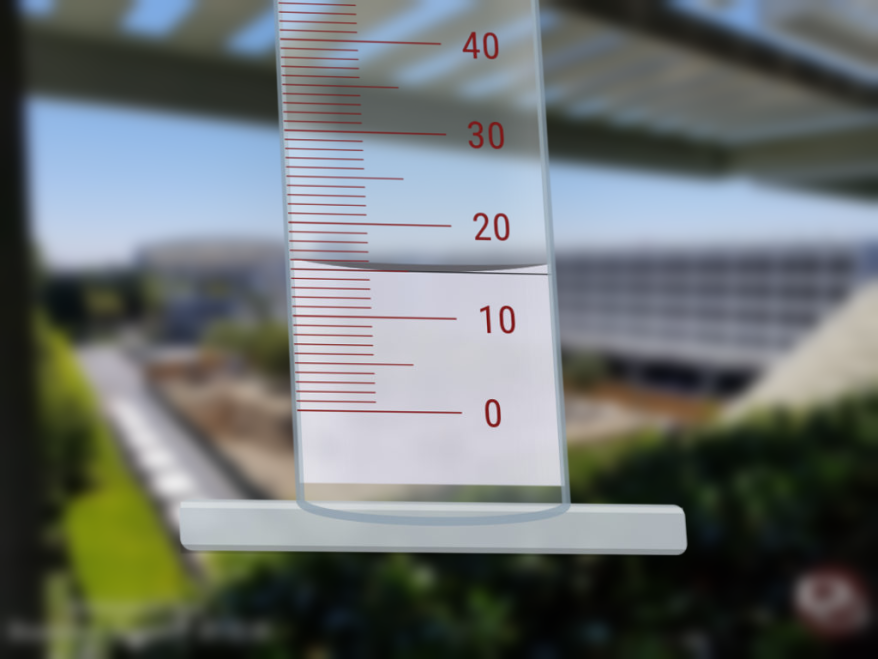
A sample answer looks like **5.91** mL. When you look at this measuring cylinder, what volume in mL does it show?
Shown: **15** mL
